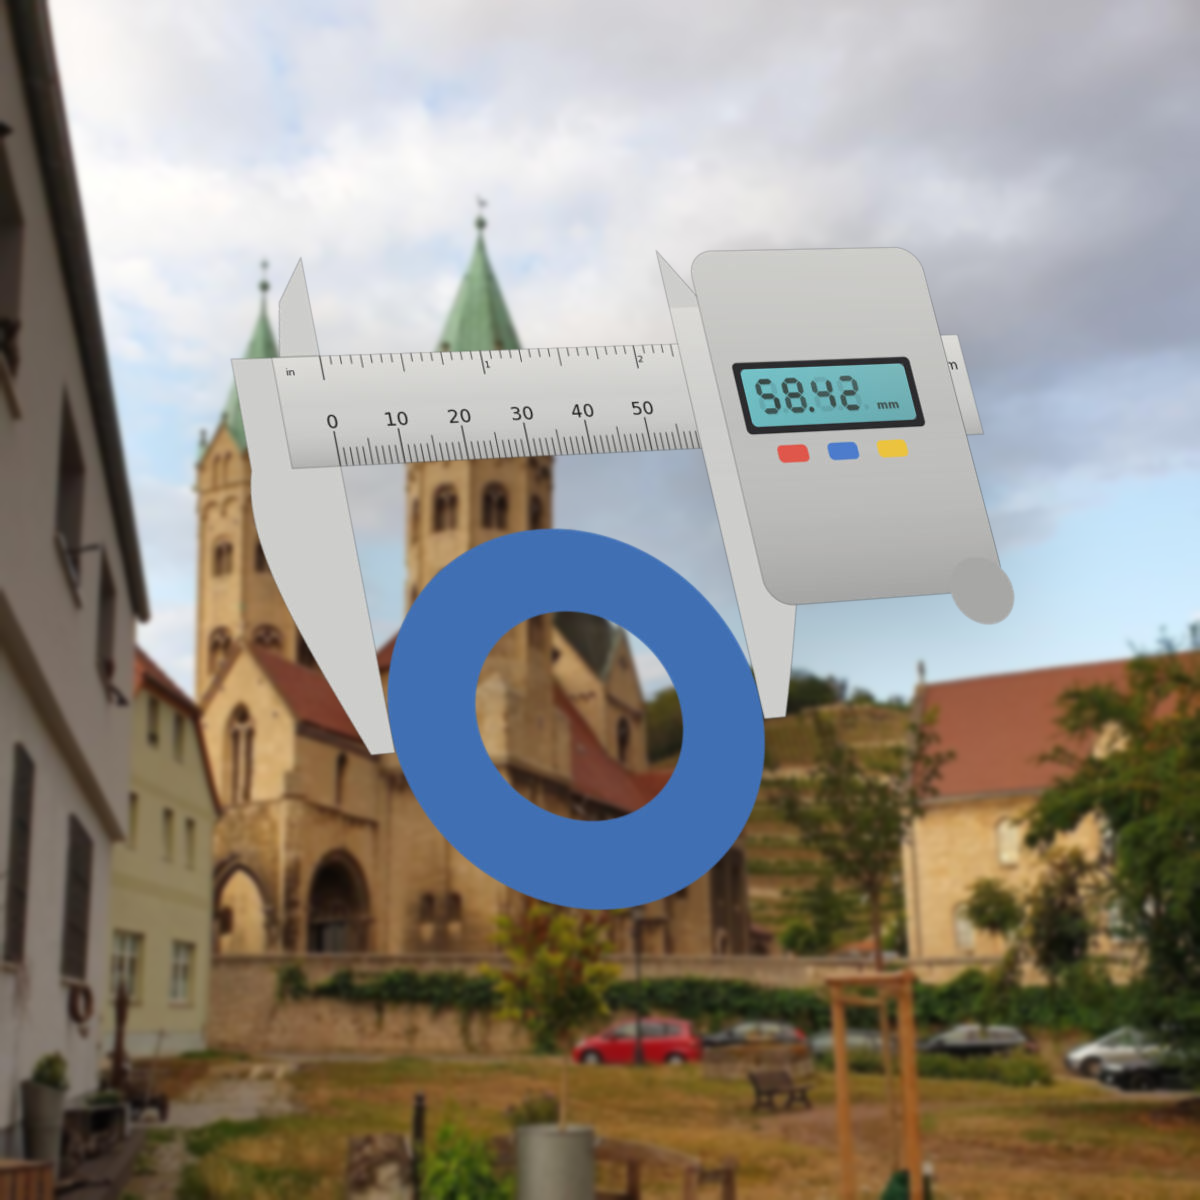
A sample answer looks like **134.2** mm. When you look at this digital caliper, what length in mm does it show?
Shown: **58.42** mm
